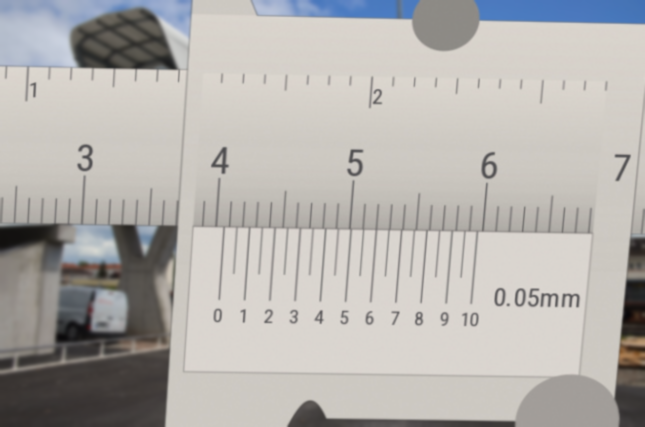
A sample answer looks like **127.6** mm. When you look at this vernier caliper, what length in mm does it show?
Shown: **40.6** mm
